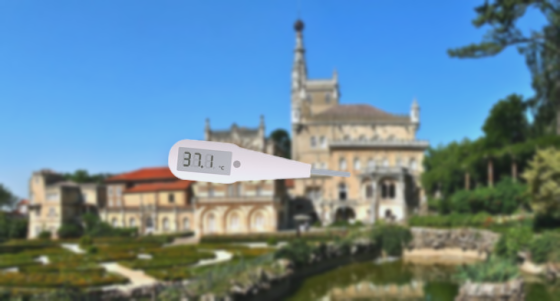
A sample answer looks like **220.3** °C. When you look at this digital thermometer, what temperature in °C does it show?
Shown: **37.1** °C
